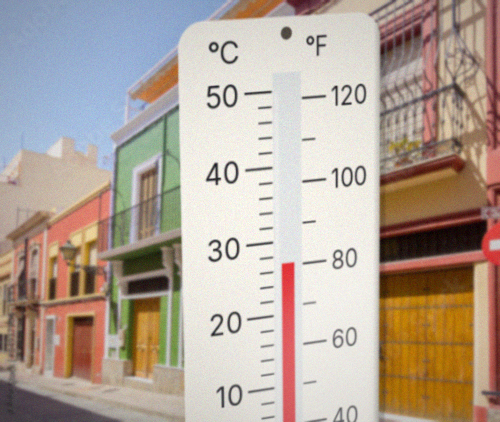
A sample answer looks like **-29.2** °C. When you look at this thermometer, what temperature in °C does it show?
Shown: **27** °C
